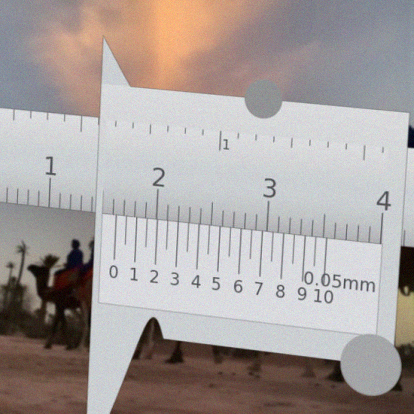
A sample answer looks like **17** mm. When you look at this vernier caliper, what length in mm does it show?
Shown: **16.3** mm
